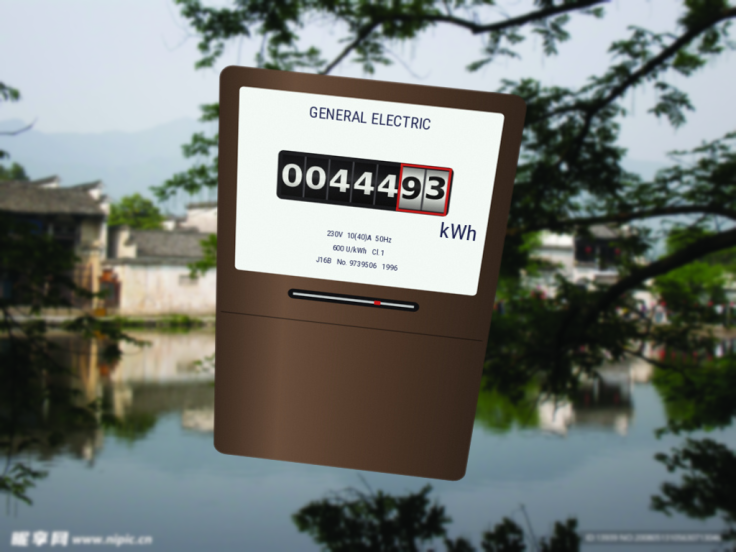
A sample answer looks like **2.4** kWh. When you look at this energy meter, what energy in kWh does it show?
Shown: **444.93** kWh
